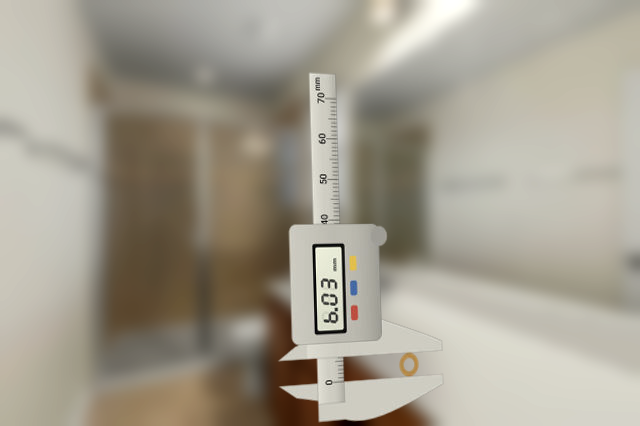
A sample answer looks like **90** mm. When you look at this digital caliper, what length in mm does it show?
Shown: **6.03** mm
